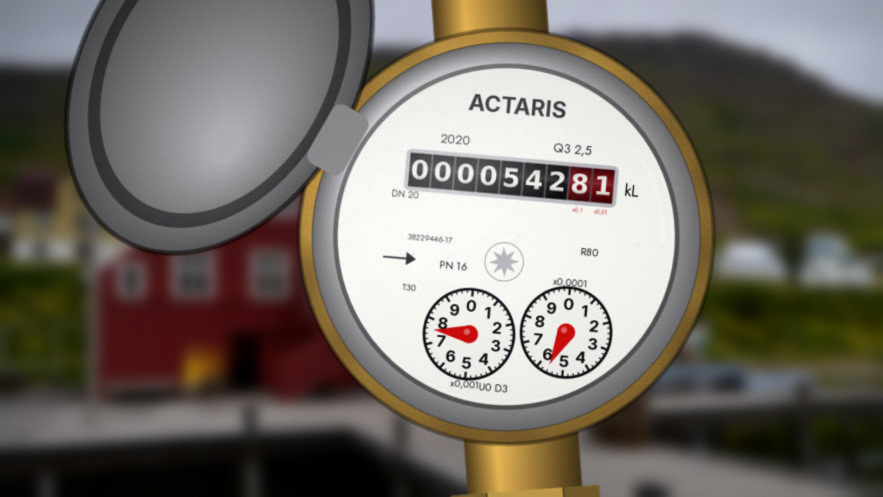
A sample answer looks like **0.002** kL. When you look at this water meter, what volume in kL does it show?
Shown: **542.8175** kL
